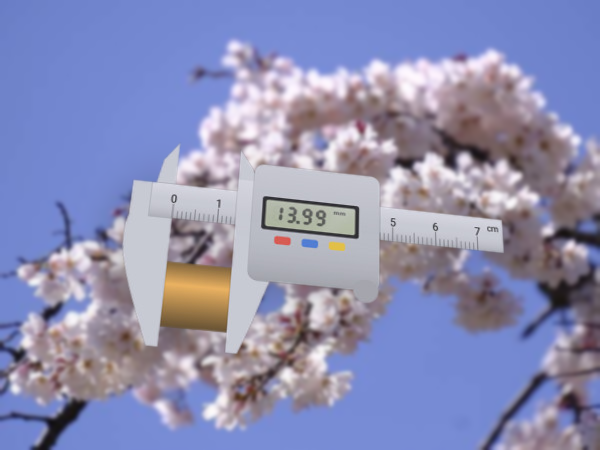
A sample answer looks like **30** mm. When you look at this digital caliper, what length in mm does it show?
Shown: **13.99** mm
